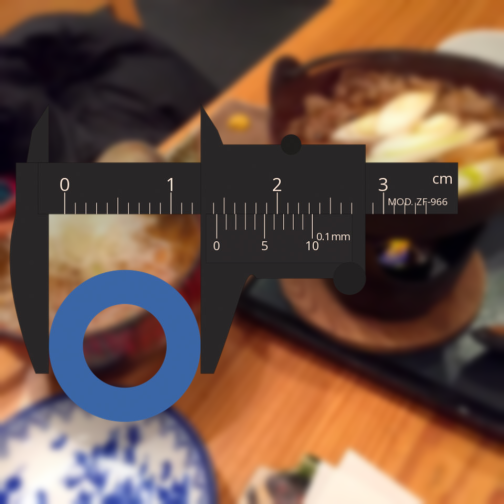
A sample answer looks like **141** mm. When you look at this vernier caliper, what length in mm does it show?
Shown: **14.3** mm
